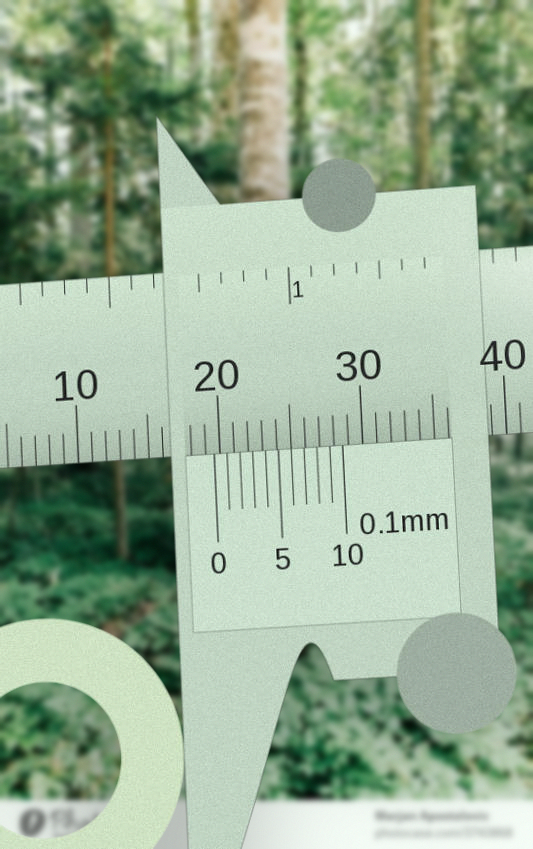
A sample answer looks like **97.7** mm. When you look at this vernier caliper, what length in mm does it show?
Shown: **19.6** mm
